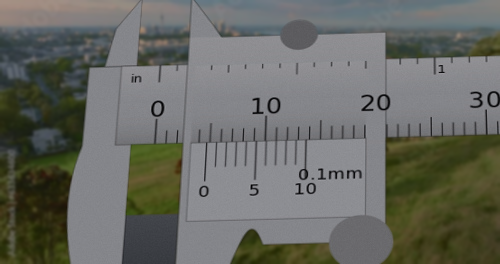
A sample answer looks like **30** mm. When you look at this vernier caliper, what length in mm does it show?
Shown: **4.7** mm
